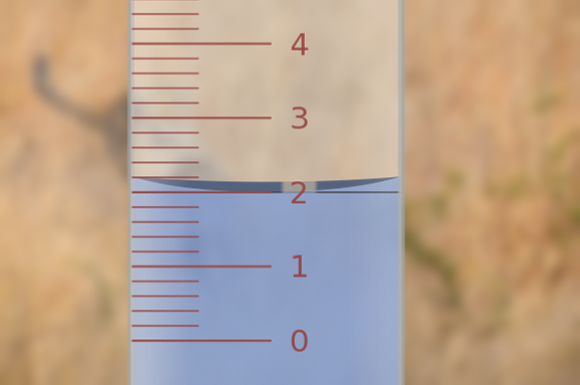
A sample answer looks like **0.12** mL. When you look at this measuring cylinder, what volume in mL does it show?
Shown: **2** mL
